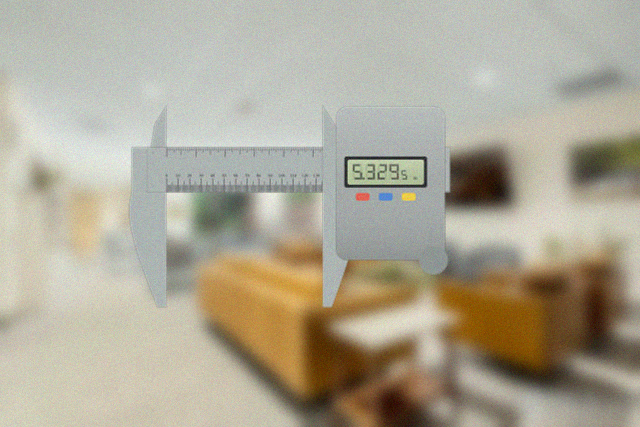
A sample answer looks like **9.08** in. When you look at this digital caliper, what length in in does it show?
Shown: **5.3295** in
